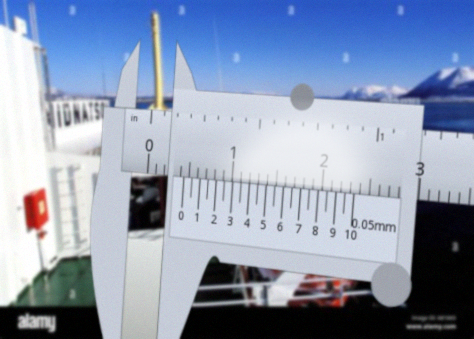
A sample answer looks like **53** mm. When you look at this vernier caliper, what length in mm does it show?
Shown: **4.4** mm
